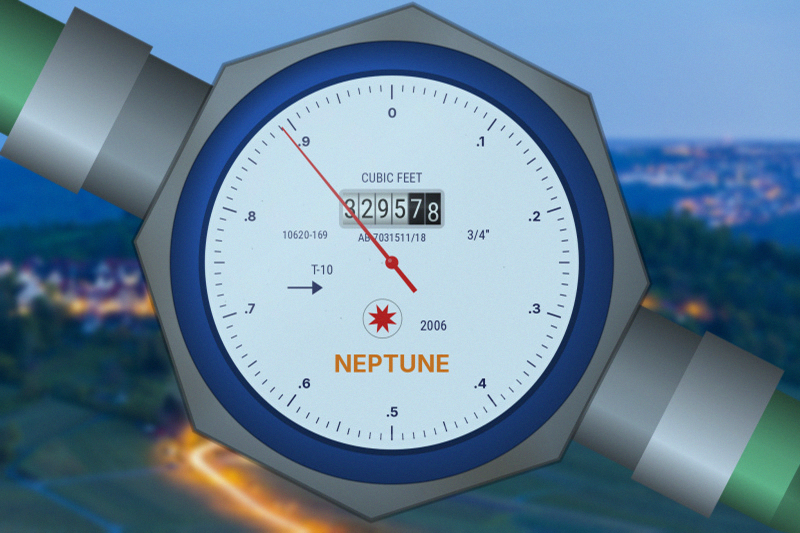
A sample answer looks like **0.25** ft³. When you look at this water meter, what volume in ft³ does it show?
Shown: **329577.89** ft³
